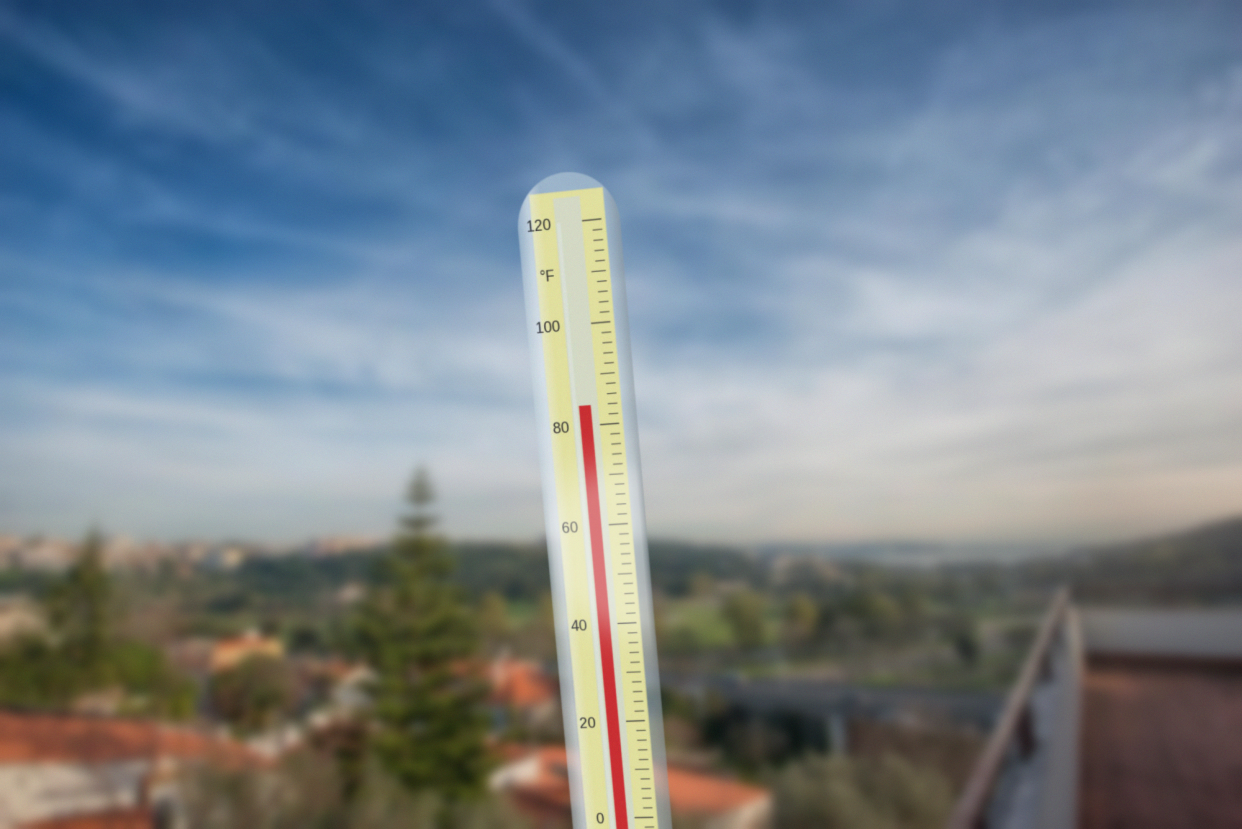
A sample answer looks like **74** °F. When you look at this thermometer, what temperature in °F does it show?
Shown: **84** °F
